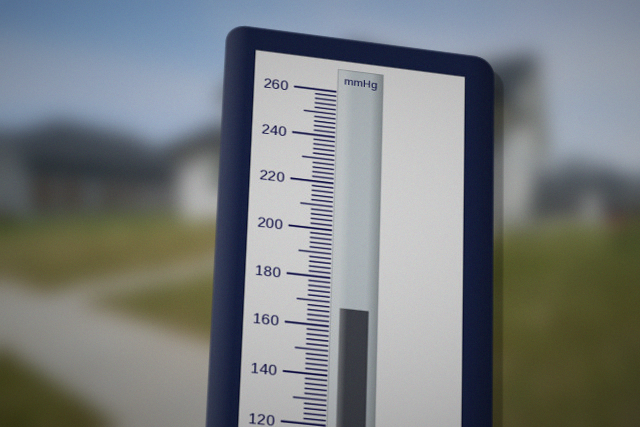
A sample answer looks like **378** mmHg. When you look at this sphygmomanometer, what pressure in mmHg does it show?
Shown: **168** mmHg
